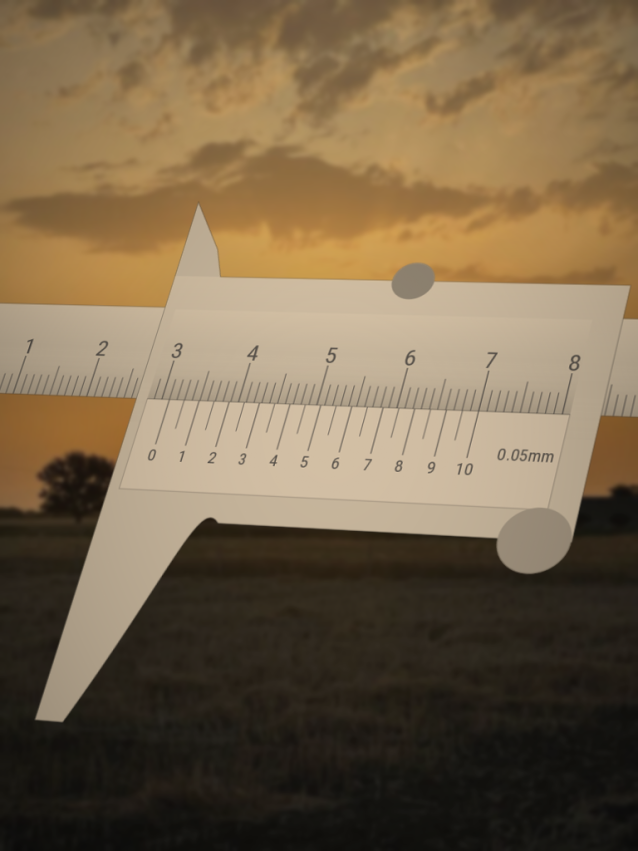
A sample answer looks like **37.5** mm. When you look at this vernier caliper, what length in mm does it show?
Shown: **31.0** mm
